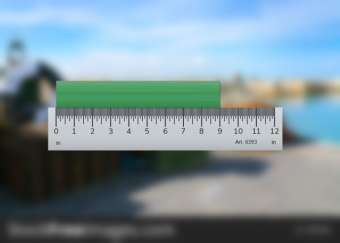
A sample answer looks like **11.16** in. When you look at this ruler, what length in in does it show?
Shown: **9** in
